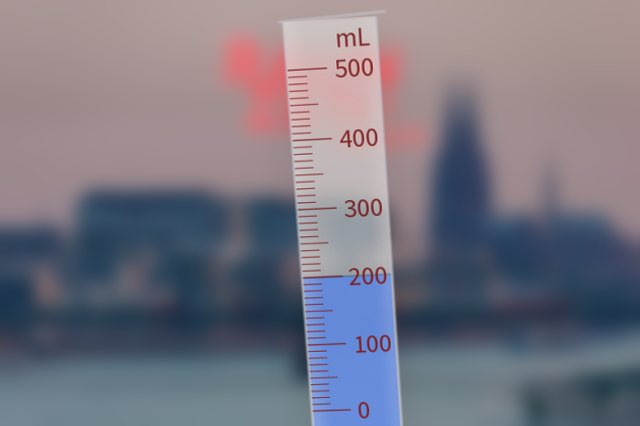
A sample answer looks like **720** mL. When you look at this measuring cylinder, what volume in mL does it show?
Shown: **200** mL
